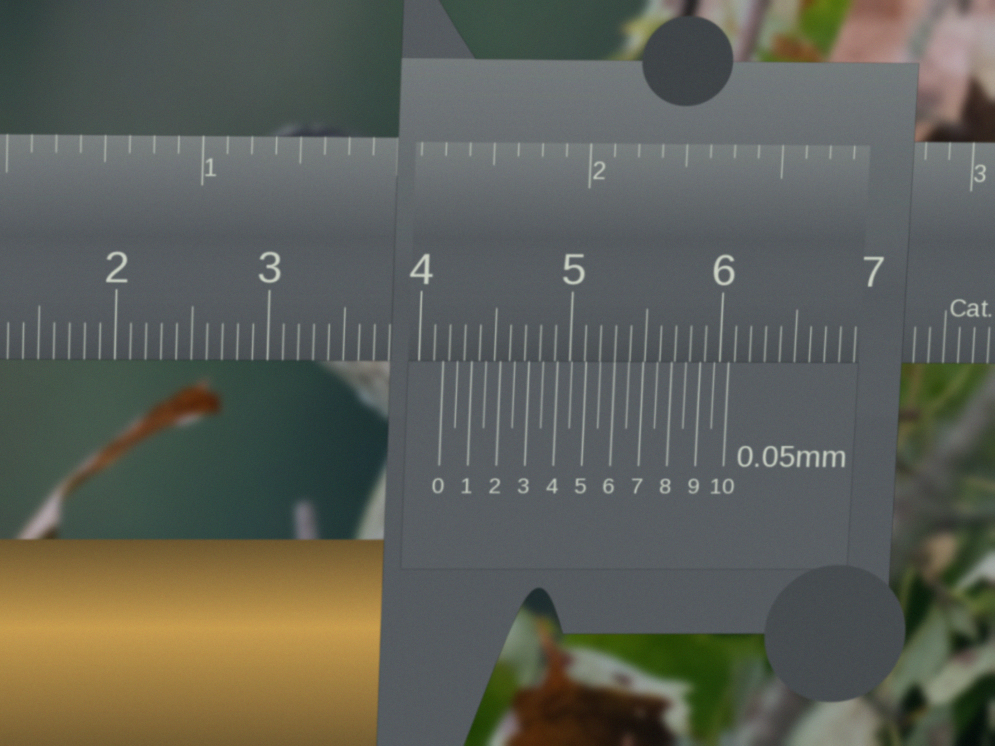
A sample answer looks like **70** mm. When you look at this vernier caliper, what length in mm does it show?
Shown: **41.6** mm
